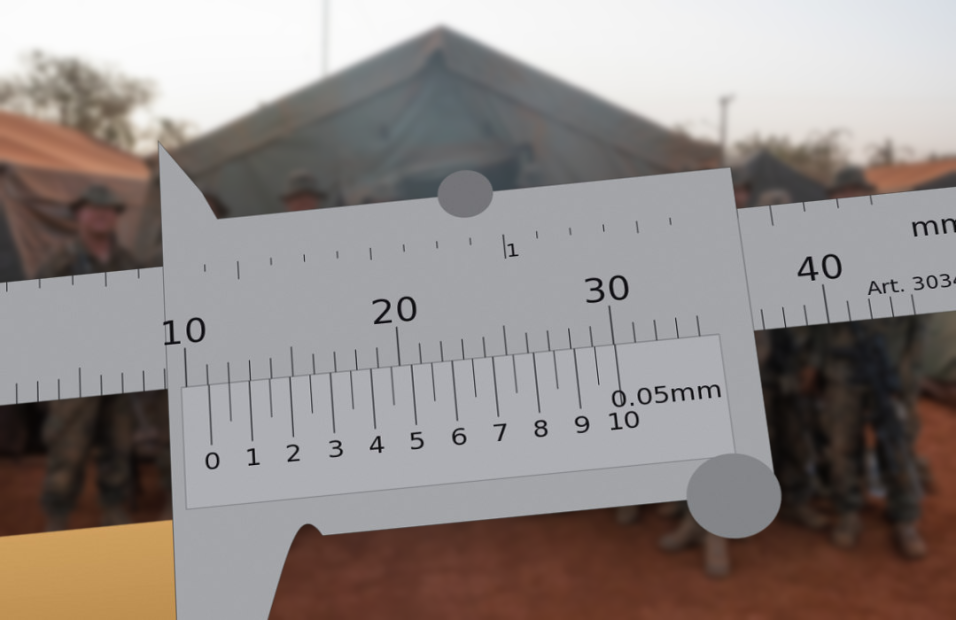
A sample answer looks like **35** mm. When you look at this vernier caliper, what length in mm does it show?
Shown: **11.05** mm
